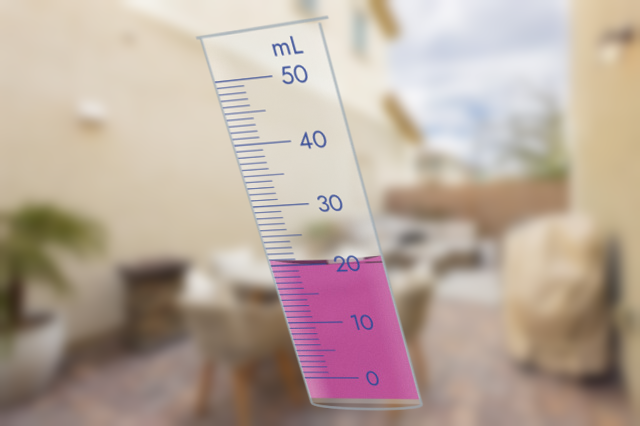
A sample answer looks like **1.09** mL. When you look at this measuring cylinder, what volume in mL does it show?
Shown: **20** mL
